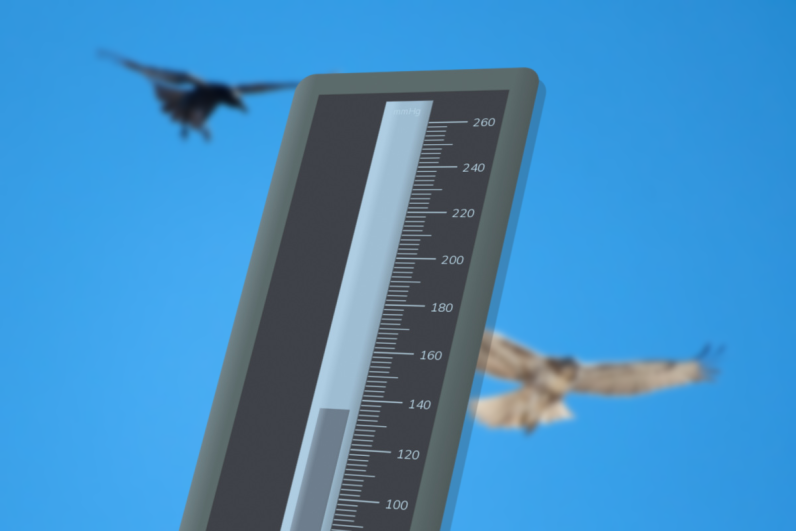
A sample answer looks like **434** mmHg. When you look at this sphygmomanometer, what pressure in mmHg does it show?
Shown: **136** mmHg
